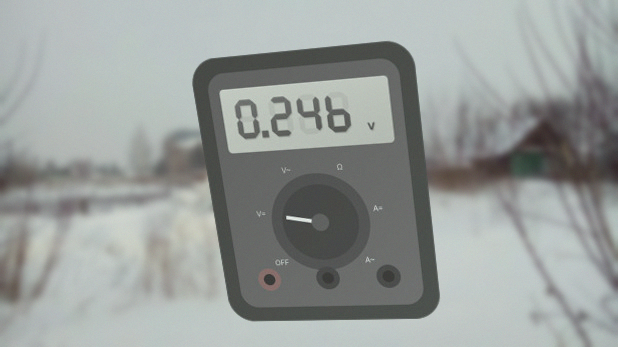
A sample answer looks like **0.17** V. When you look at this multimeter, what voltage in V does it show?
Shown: **0.246** V
